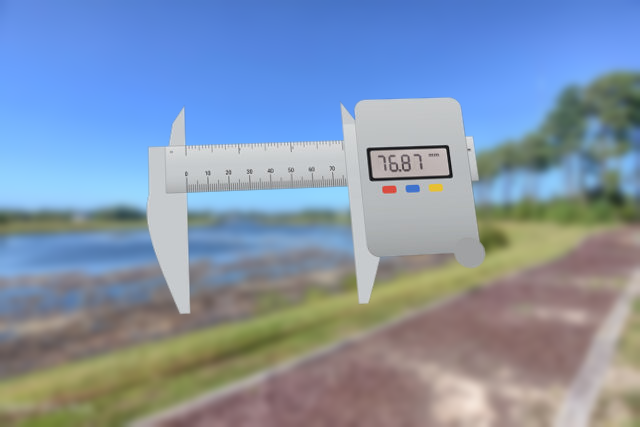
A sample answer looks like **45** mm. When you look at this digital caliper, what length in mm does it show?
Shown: **76.87** mm
